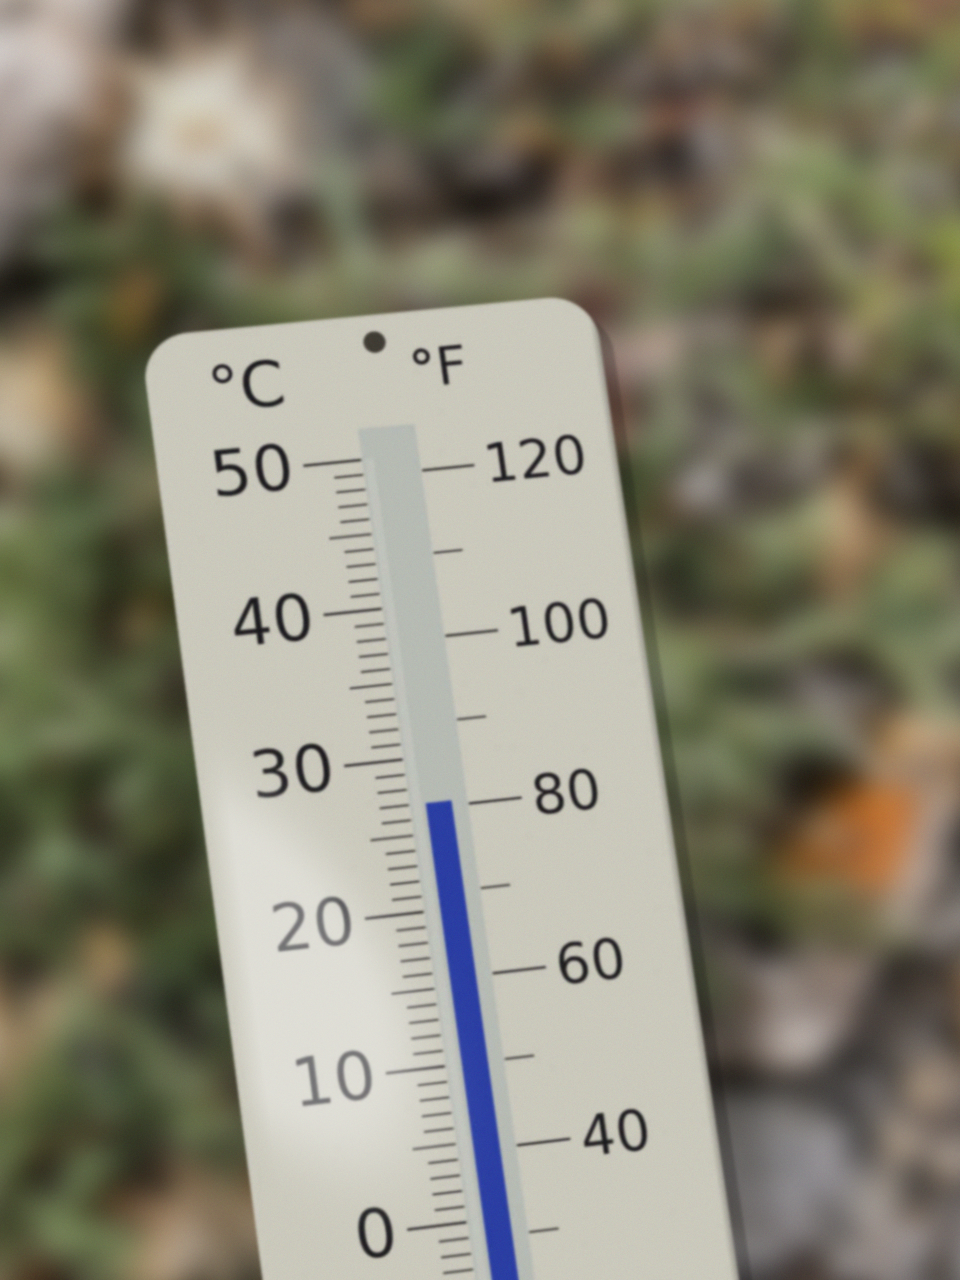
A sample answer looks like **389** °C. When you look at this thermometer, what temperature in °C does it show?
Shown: **27** °C
